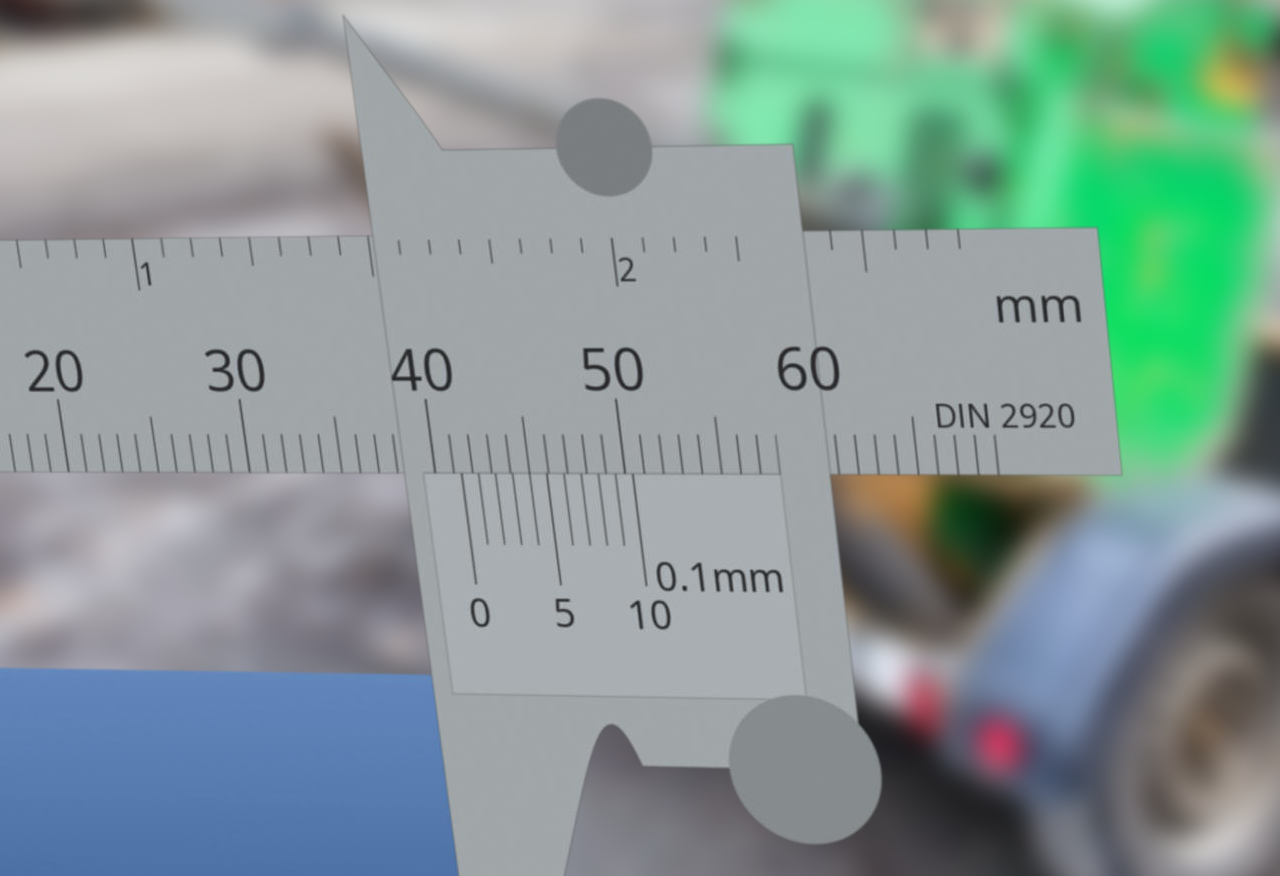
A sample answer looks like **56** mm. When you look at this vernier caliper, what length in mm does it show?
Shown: **41.4** mm
